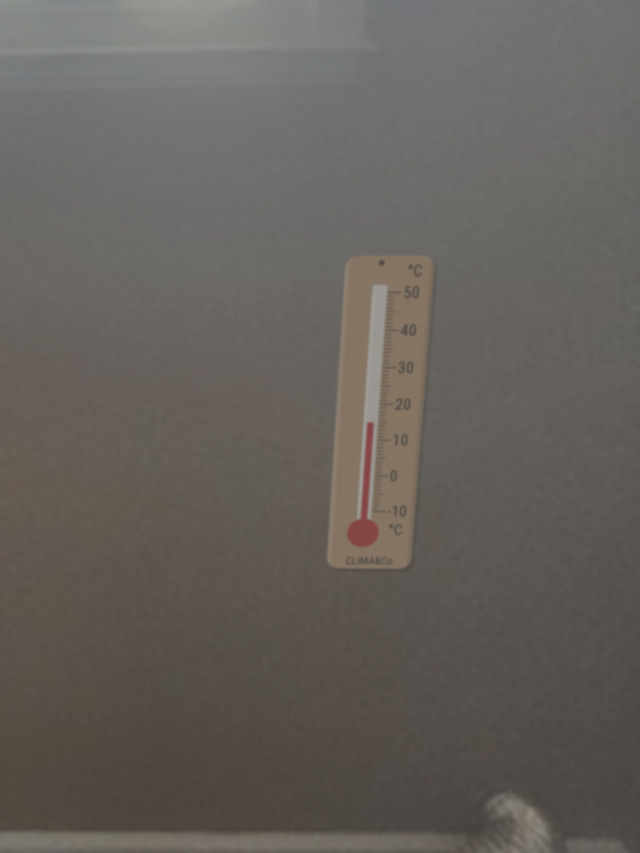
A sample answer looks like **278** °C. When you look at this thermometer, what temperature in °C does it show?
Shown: **15** °C
